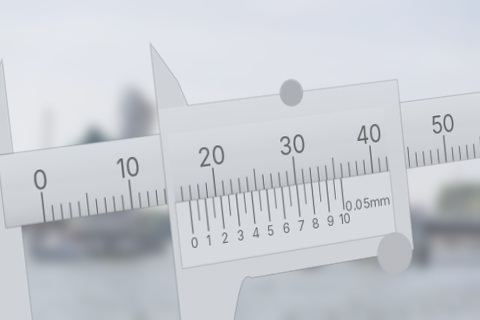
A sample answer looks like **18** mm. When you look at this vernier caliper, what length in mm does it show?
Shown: **16.8** mm
